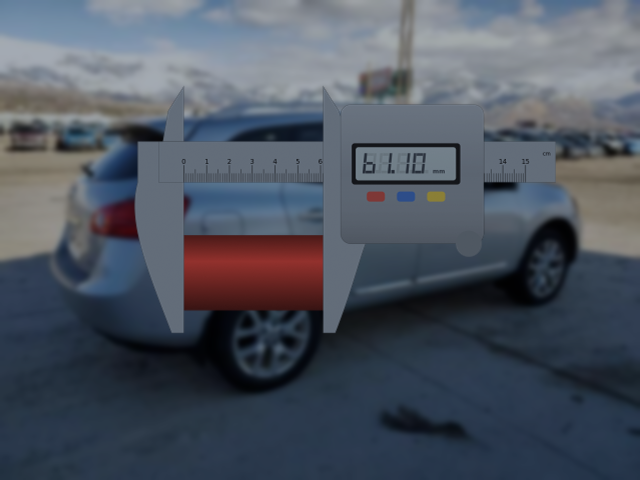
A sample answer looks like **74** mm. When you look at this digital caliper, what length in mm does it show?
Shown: **61.10** mm
